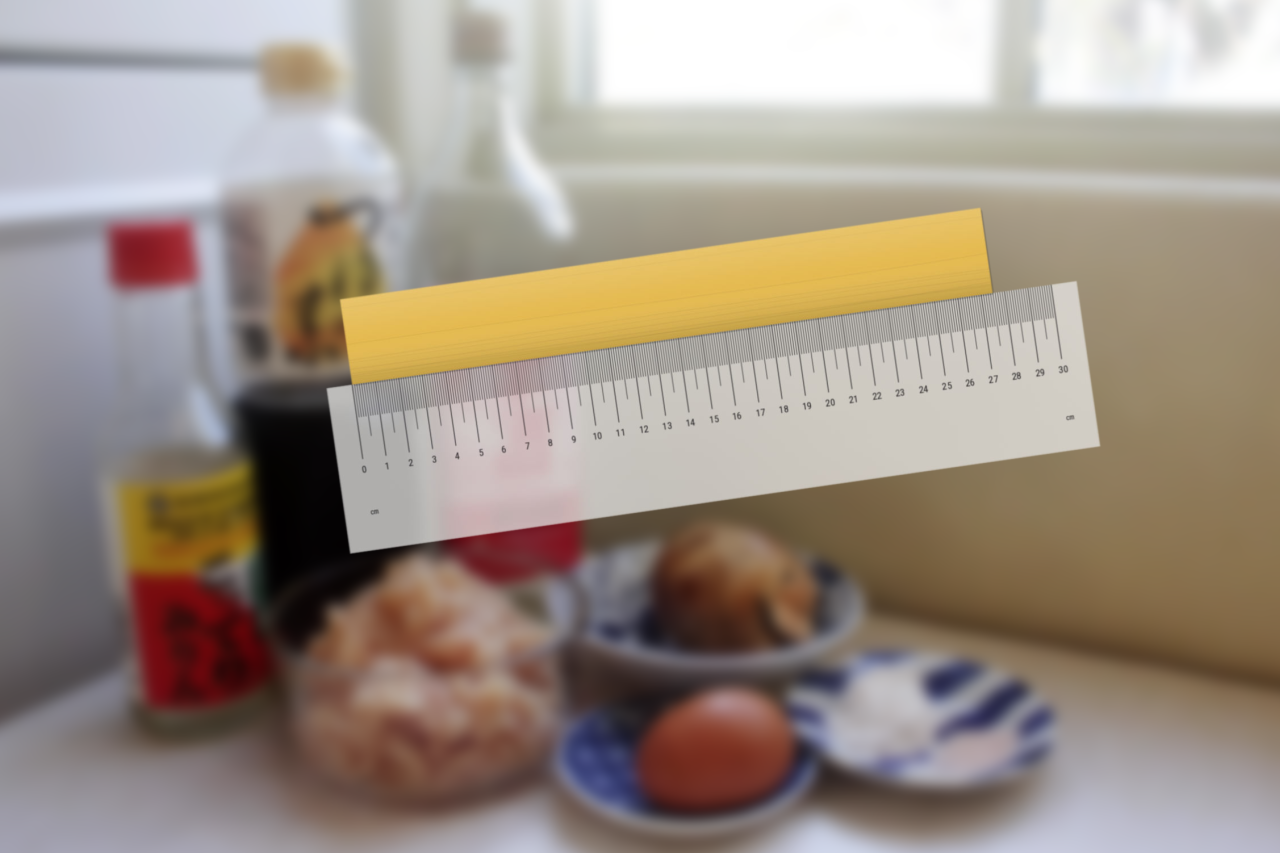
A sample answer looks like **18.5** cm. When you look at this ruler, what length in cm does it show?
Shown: **27.5** cm
